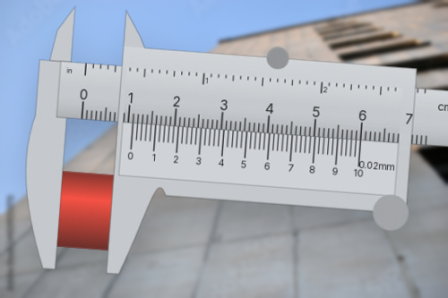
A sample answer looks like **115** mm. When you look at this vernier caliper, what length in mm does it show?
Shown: **11.0** mm
